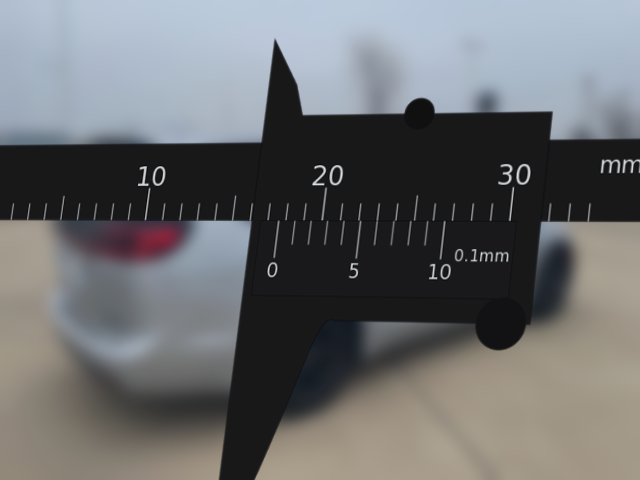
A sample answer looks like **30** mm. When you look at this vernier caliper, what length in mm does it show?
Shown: **17.6** mm
